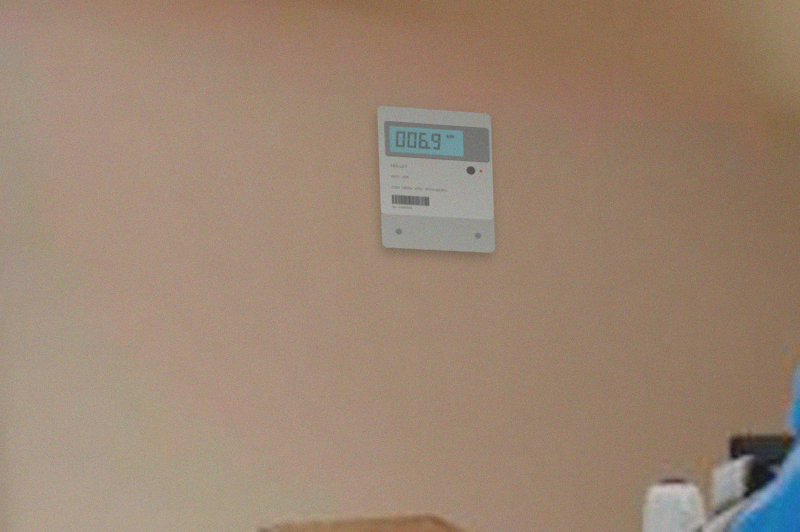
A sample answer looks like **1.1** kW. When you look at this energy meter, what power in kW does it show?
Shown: **6.9** kW
